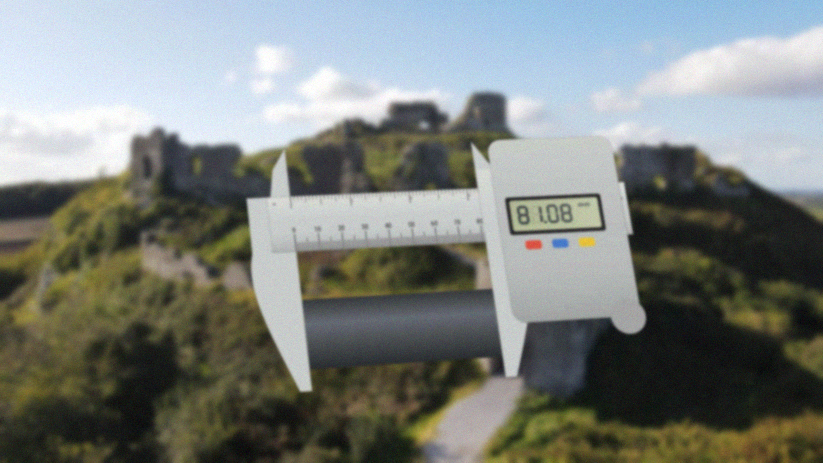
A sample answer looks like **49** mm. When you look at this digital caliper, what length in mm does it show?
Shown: **81.08** mm
